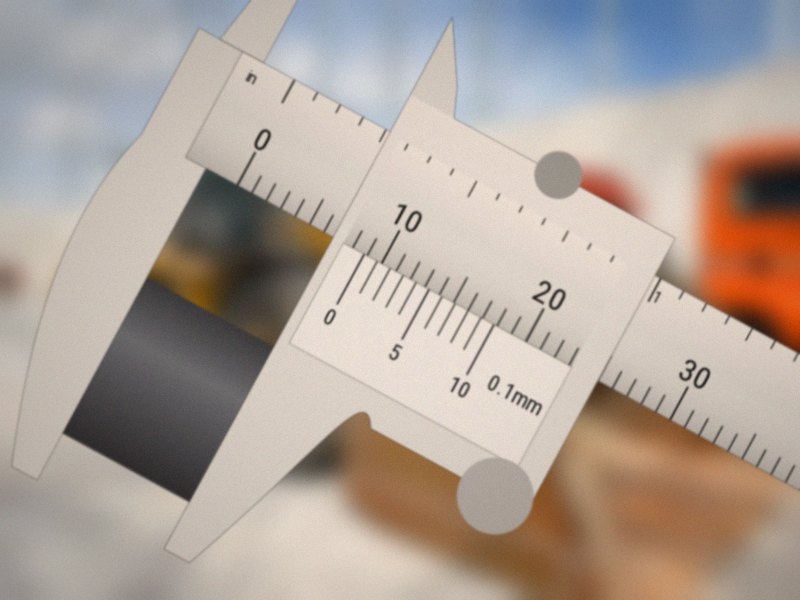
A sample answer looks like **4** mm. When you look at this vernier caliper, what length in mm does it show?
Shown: **8.8** mm
